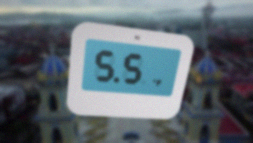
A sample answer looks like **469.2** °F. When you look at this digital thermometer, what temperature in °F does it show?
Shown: **5.5** °F
